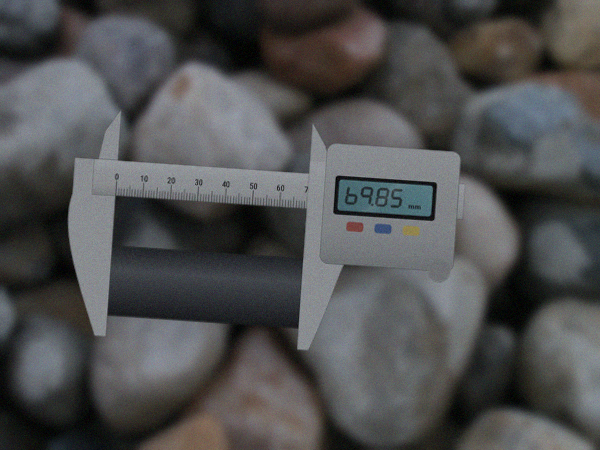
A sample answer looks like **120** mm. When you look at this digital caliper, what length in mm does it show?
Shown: **69.85** mm
